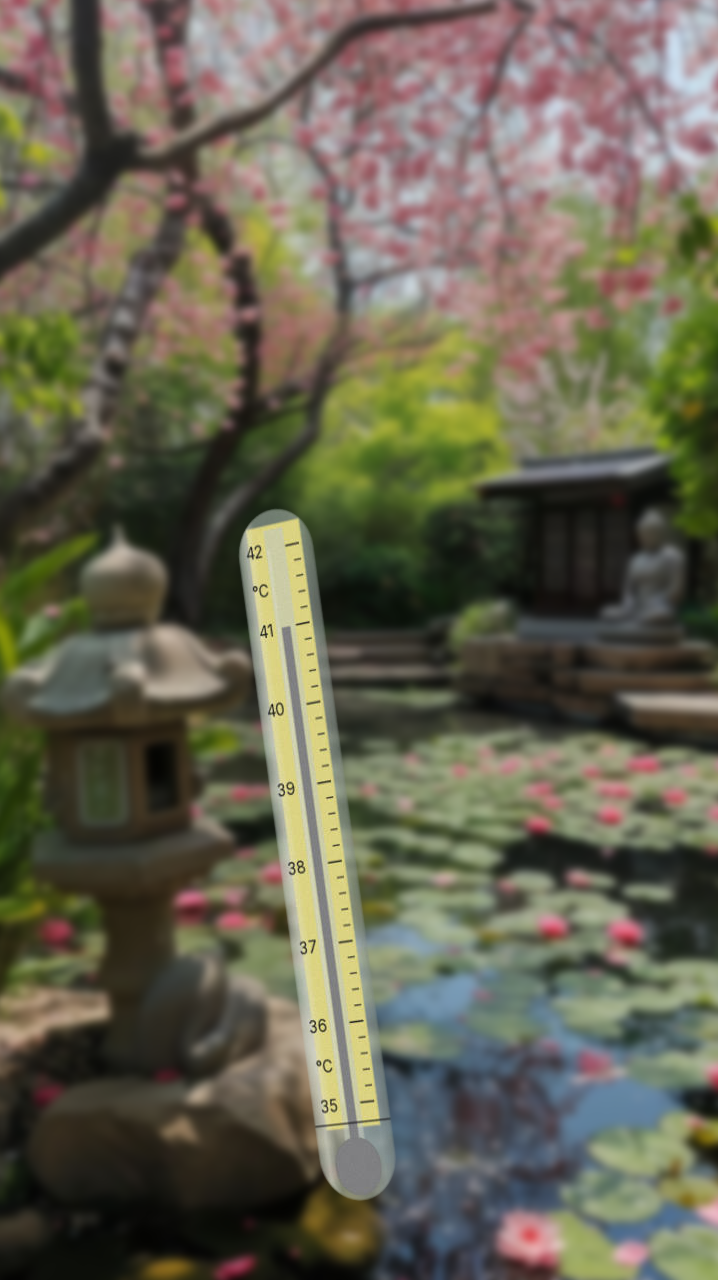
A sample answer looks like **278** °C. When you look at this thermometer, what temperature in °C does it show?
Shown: **41** °C
